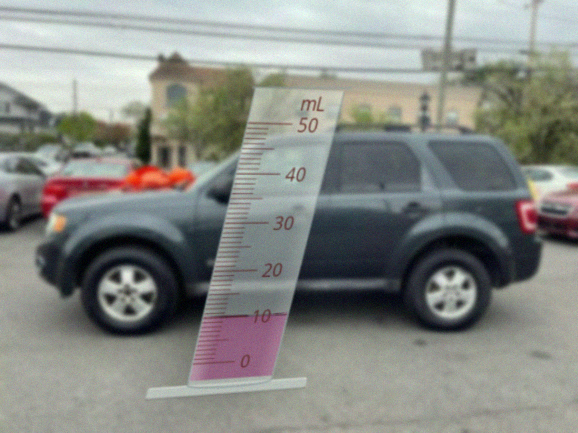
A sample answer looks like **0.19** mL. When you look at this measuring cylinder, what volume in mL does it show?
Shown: **10** mL
